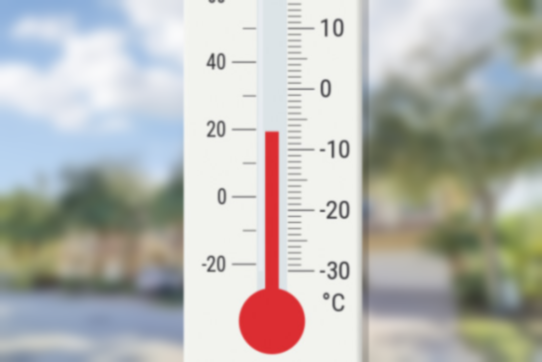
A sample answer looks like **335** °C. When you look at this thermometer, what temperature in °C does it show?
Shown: **-7** °C
